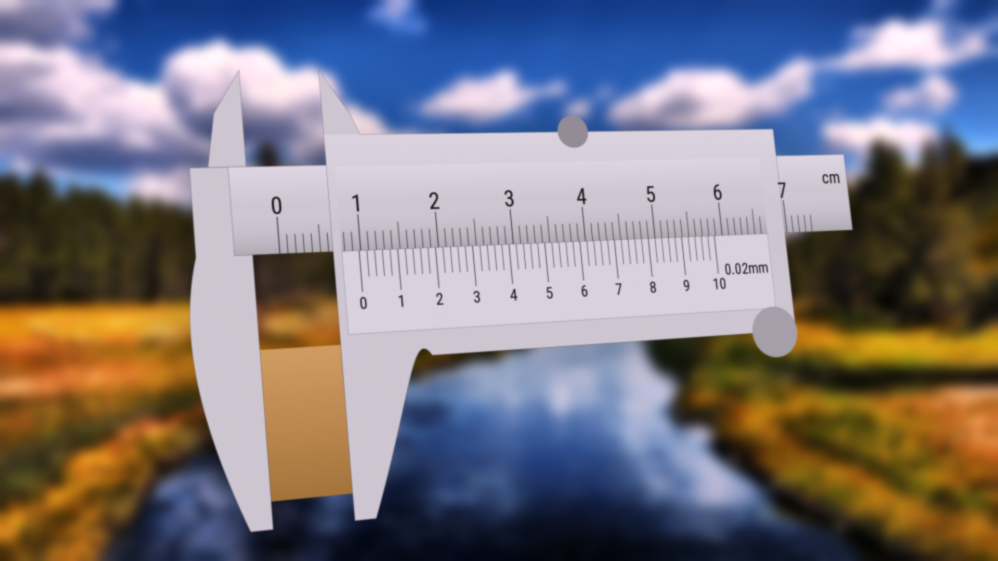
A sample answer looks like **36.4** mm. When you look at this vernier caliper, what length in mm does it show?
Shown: **9.8** mm
